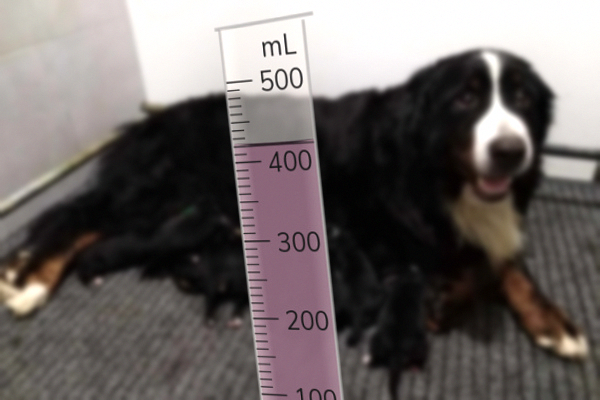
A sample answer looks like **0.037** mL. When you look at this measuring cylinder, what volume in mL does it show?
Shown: **420** mL
